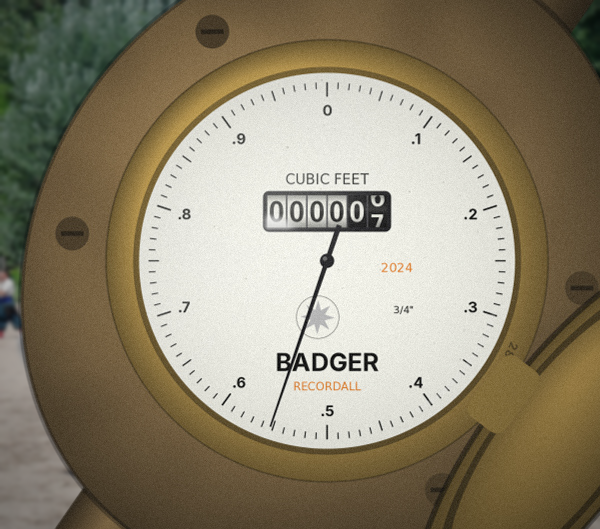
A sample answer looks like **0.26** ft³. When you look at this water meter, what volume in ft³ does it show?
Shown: **6.55** ft³
